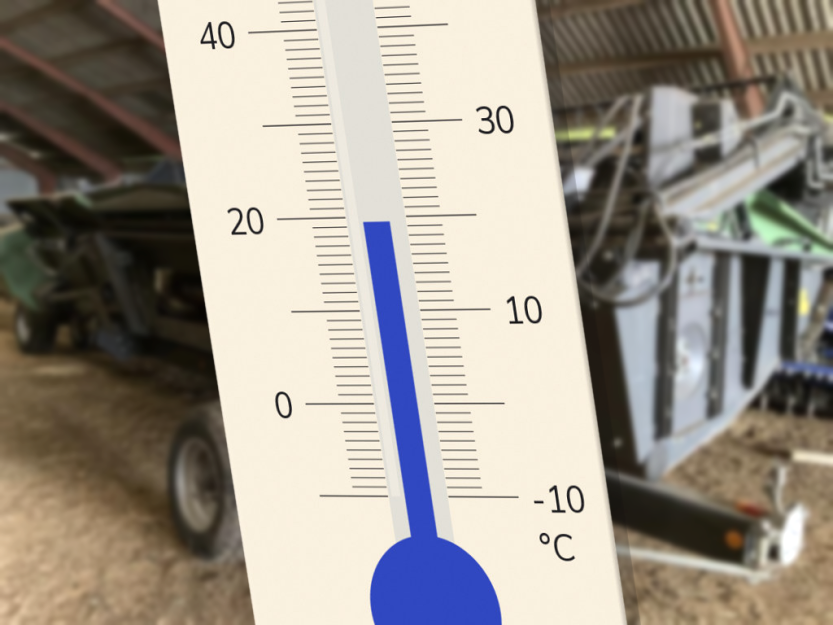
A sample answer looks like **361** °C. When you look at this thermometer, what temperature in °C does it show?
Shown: **19.5** °C
